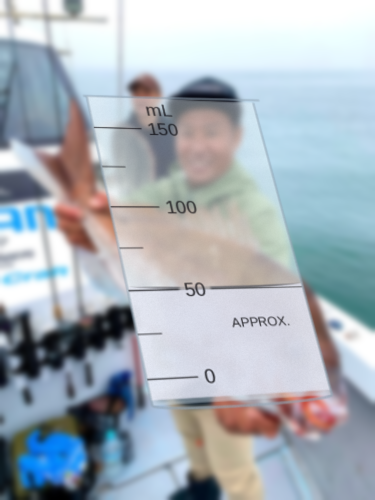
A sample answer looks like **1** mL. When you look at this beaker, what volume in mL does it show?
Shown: **50** mL
